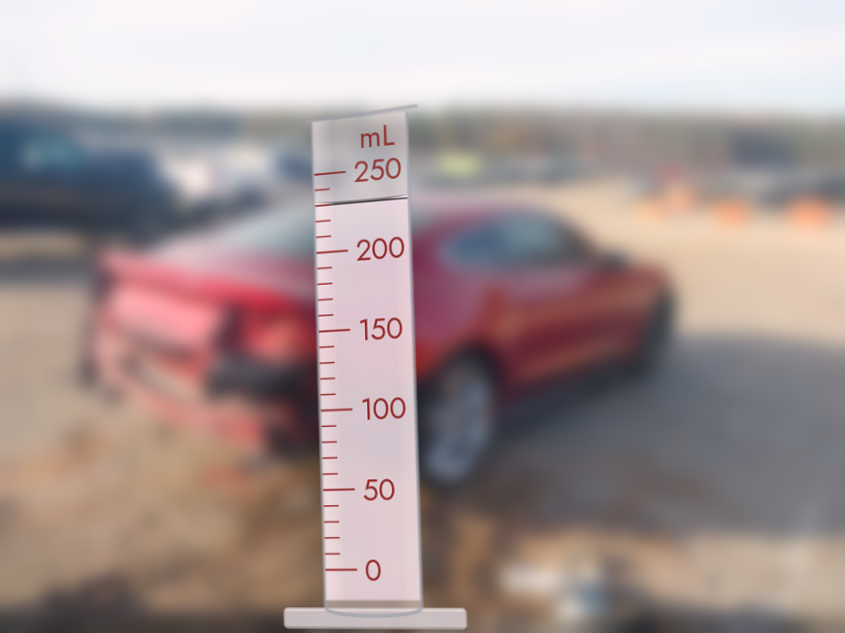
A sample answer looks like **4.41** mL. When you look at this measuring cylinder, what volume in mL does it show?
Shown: **230** mL
